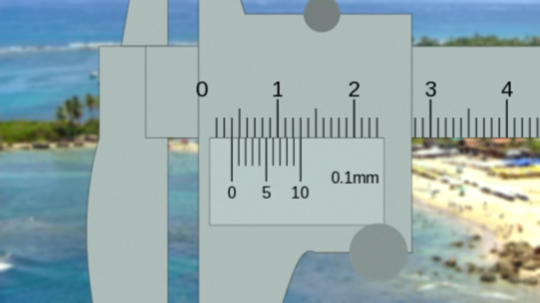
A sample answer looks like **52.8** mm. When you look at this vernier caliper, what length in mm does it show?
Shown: **4.0** mm
